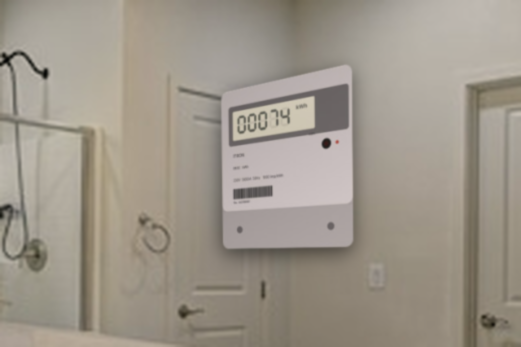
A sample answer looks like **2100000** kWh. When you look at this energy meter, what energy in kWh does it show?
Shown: **74** kWh
